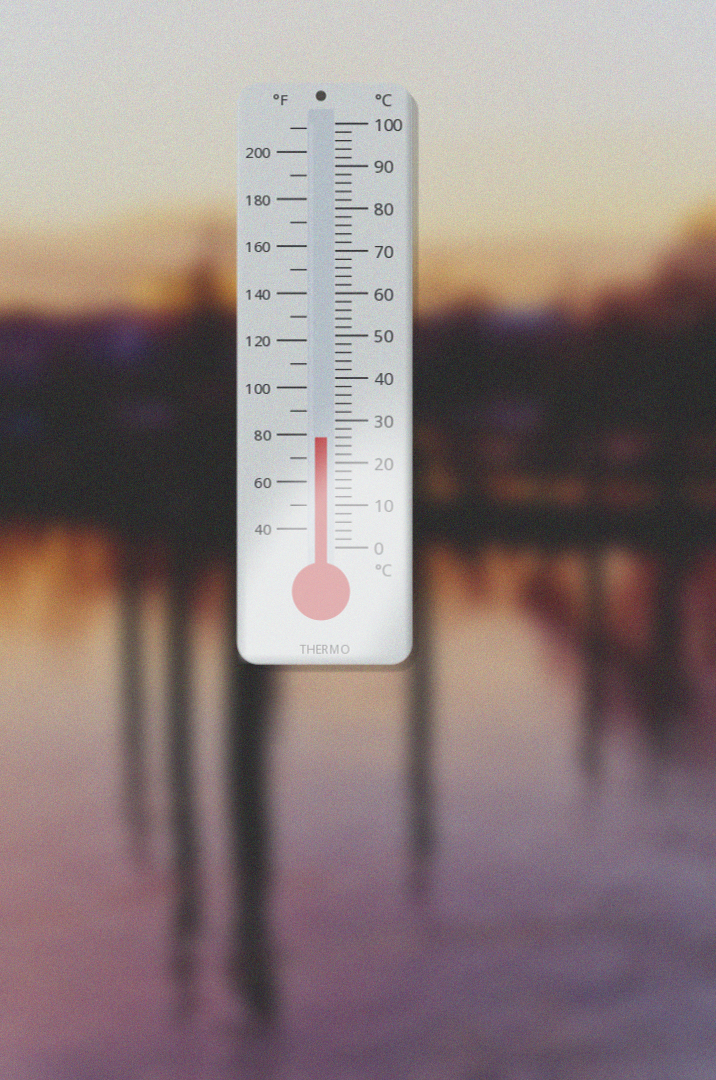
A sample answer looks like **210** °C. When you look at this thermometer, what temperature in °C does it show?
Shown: **26** °C
